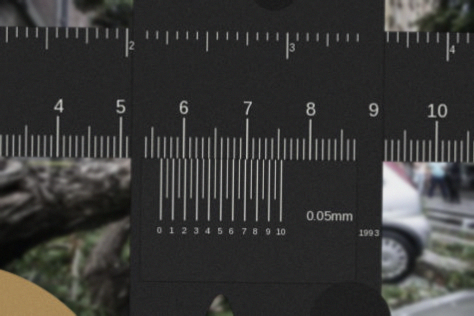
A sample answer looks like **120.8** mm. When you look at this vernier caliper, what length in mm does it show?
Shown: **56.5** mm
